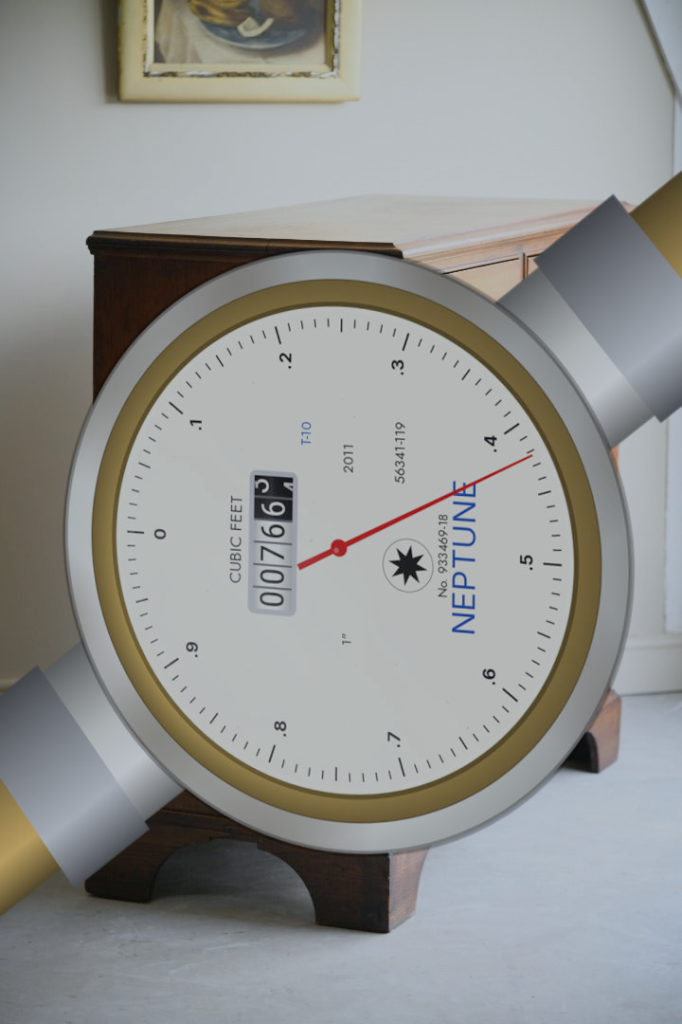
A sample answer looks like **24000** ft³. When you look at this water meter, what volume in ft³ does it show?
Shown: **7663.42** ft³
